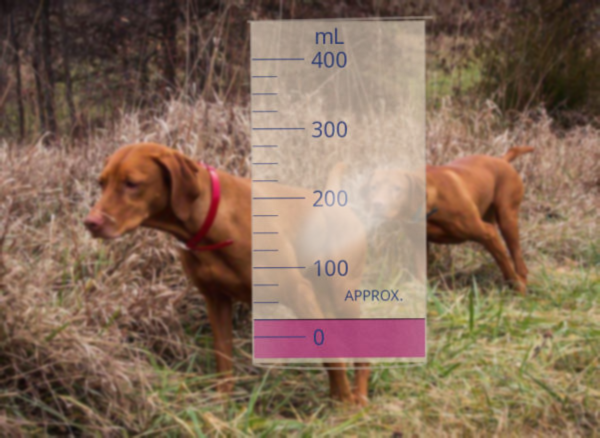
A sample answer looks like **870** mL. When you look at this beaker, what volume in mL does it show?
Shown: **25** mL
